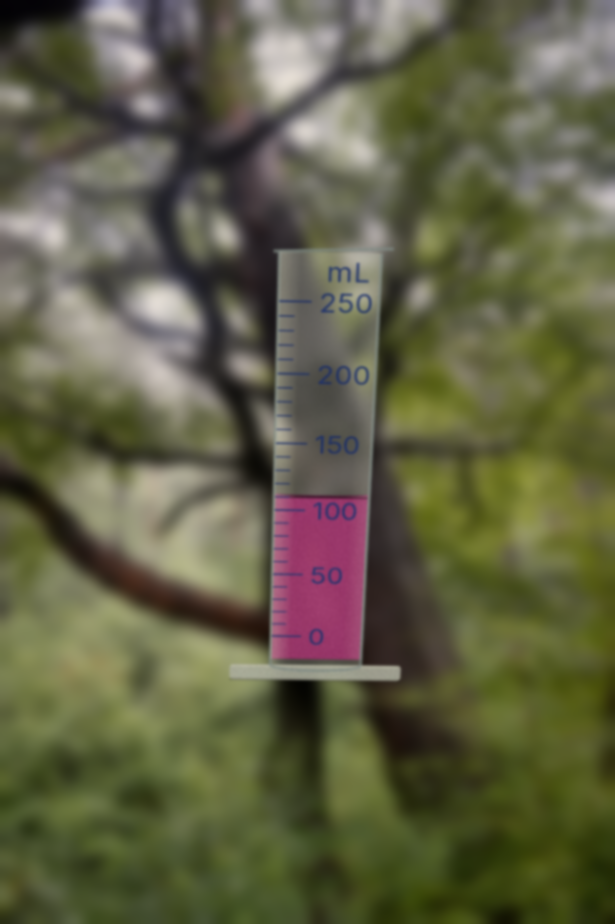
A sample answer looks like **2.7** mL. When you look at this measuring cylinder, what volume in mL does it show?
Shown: **110** mL
